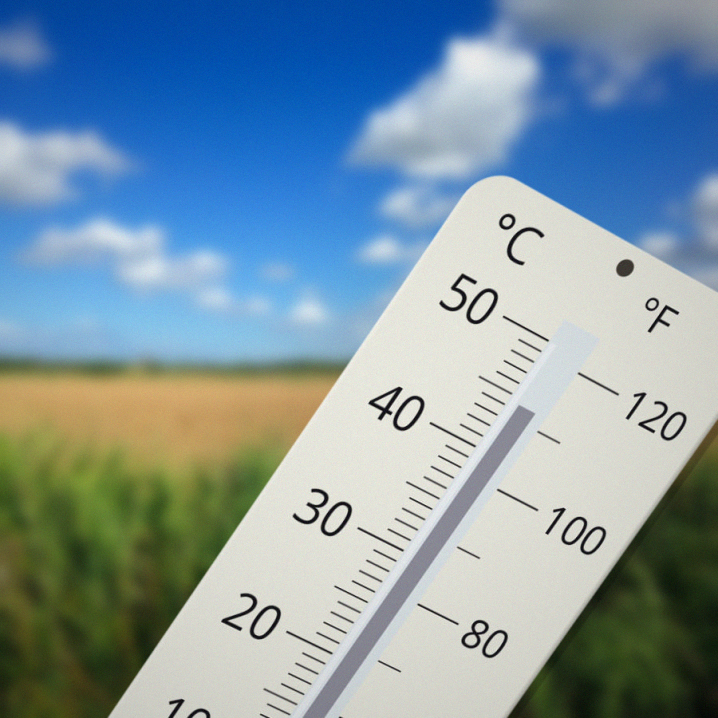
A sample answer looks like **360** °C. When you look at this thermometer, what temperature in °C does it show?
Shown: **44.5** °C
